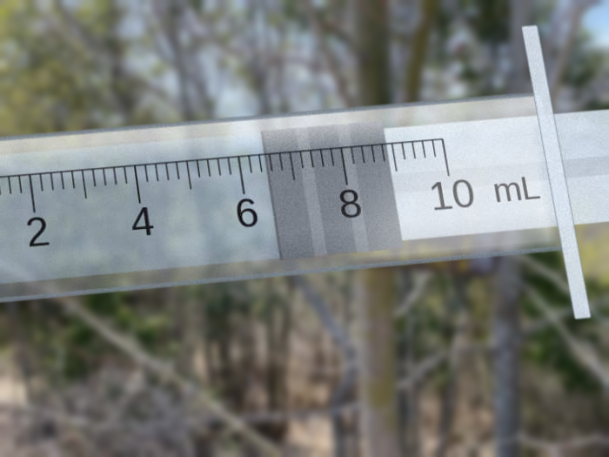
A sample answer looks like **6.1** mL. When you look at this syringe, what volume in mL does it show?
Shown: **6.5** mL
